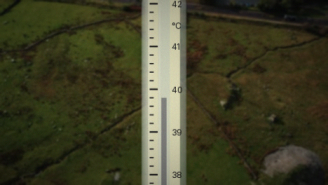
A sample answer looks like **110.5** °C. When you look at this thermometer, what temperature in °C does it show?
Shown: **39.8** °C
